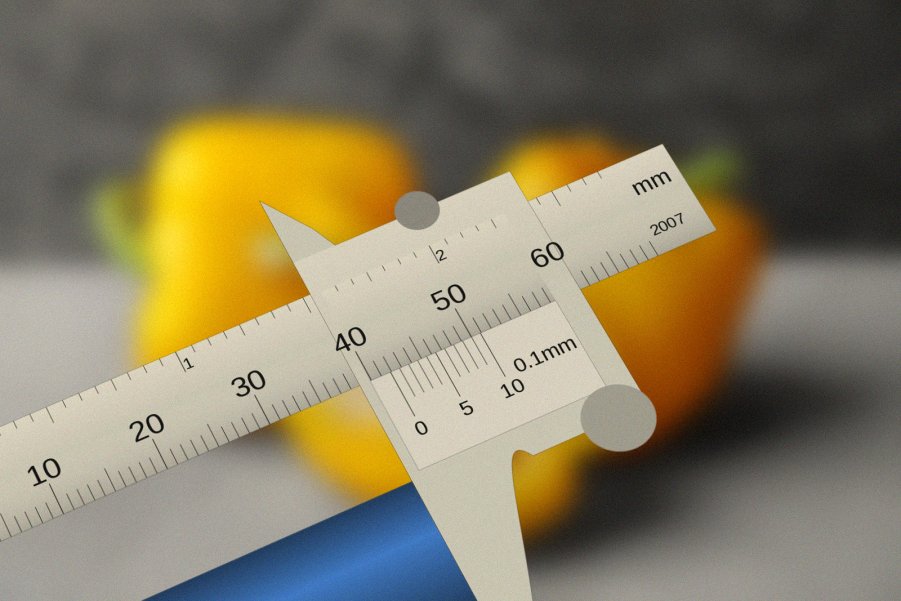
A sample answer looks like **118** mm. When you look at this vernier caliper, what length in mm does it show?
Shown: **41.9** mm
